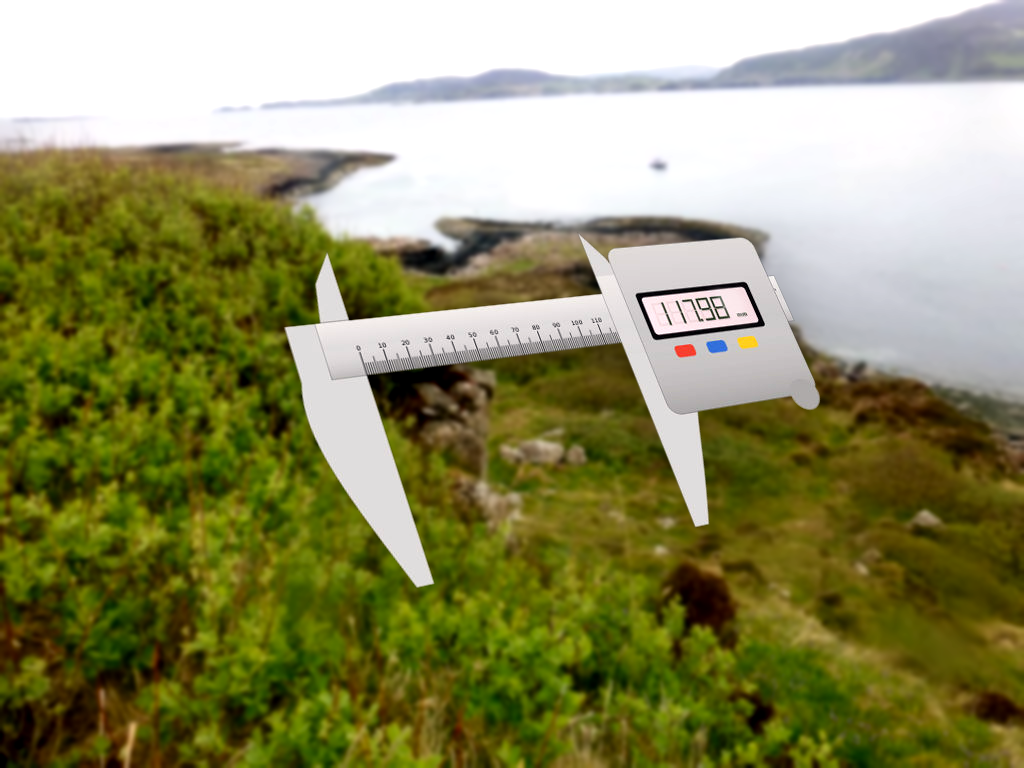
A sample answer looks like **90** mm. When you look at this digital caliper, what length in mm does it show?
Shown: **117.98** mm
